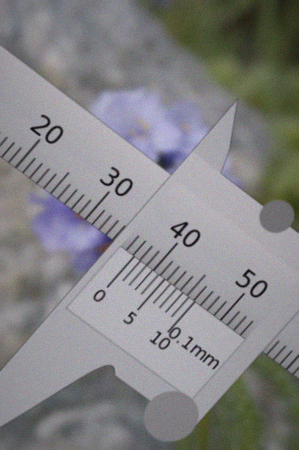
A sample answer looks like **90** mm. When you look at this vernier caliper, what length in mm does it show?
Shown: **37.2** mm
